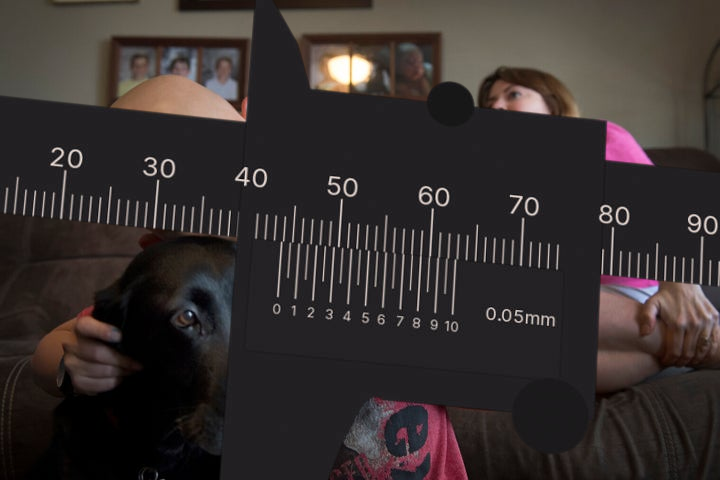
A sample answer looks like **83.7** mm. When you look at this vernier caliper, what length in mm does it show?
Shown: **43.8** mm
